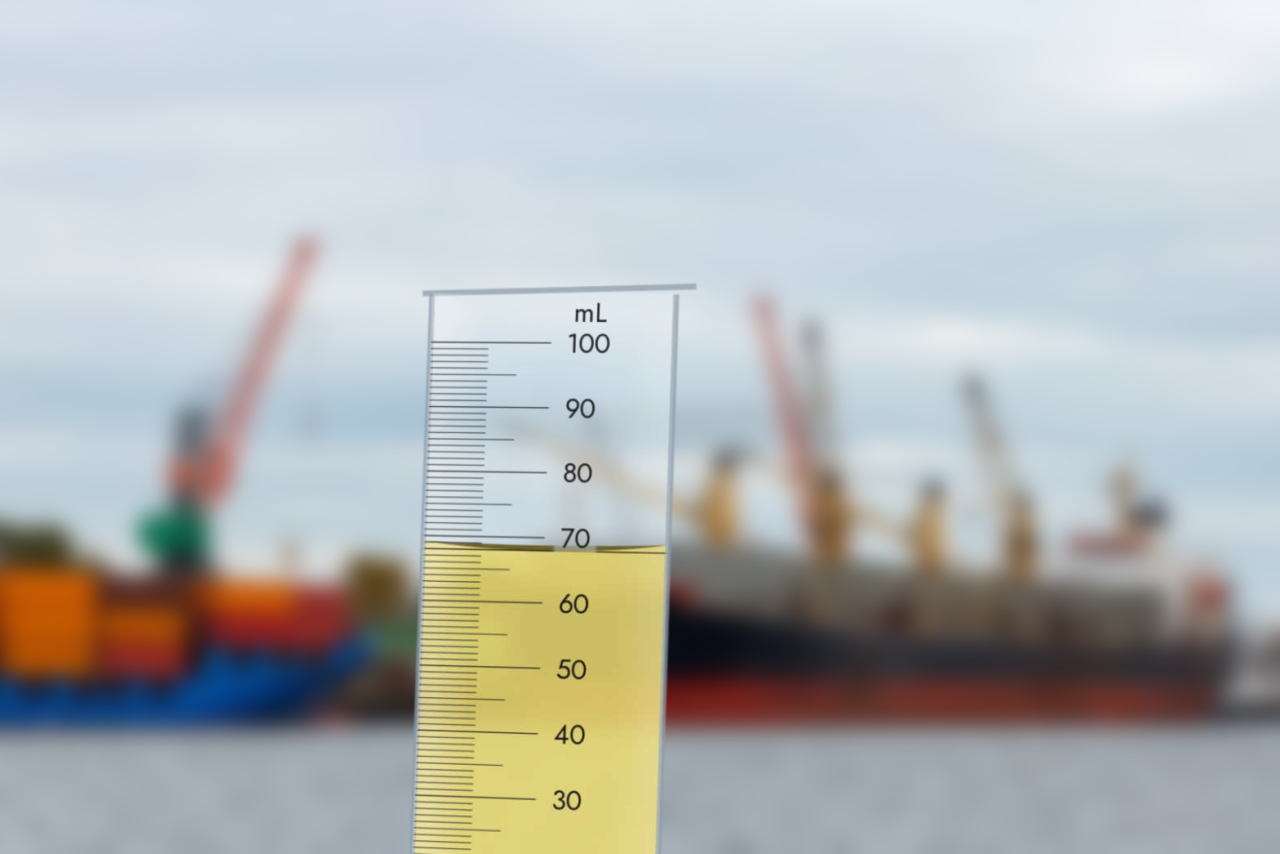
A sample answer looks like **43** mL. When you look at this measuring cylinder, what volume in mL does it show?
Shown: **68** mL
